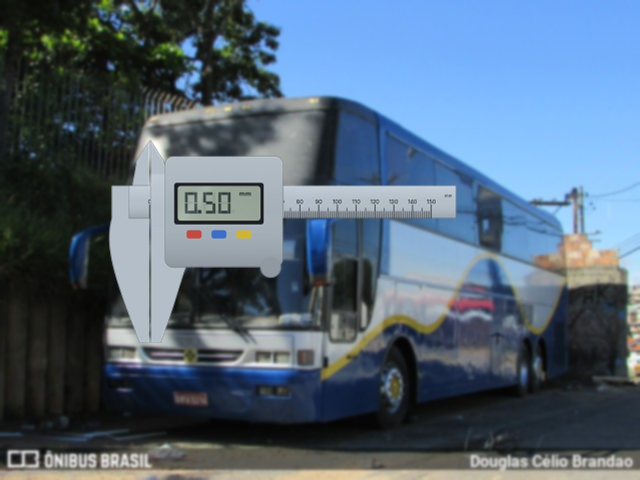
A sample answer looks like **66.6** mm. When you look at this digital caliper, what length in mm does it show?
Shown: **0.50** mm
